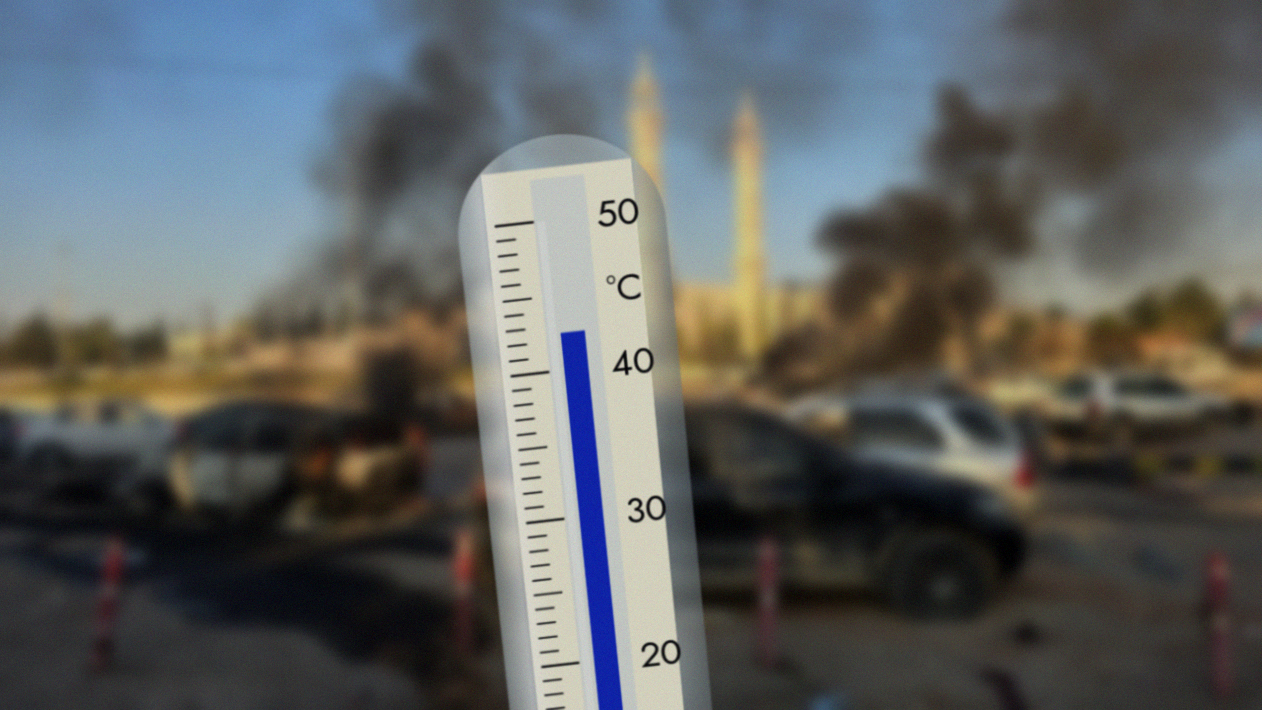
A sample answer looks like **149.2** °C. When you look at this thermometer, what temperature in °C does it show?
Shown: **42.5** °C
